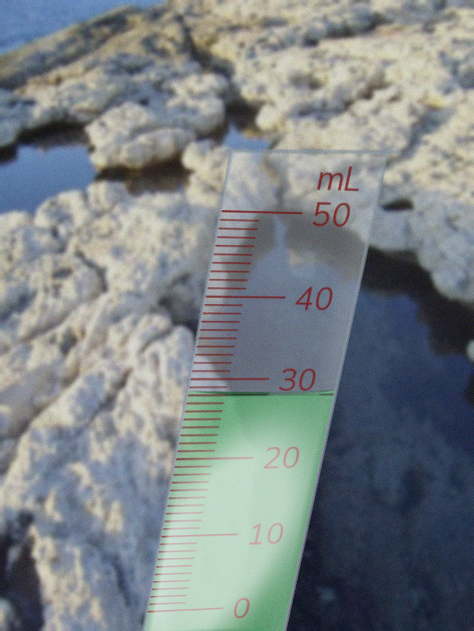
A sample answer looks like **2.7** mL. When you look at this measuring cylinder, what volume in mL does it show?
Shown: **28** mL
